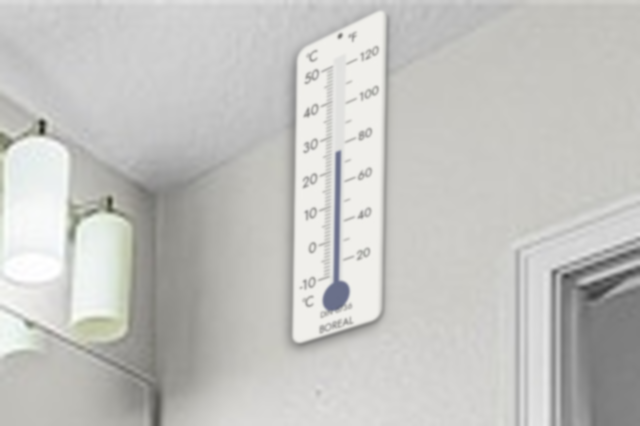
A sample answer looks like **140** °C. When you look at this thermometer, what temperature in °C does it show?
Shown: **25** °C
